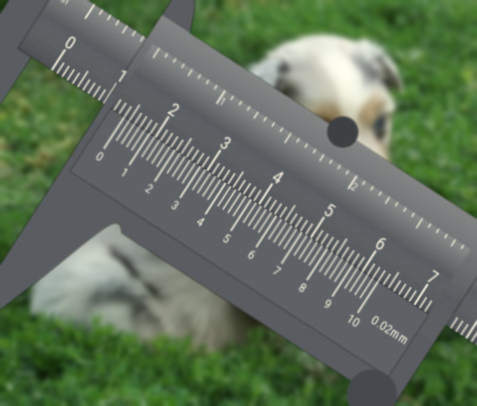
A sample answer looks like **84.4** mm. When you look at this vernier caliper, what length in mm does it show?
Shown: **14.0** mm
